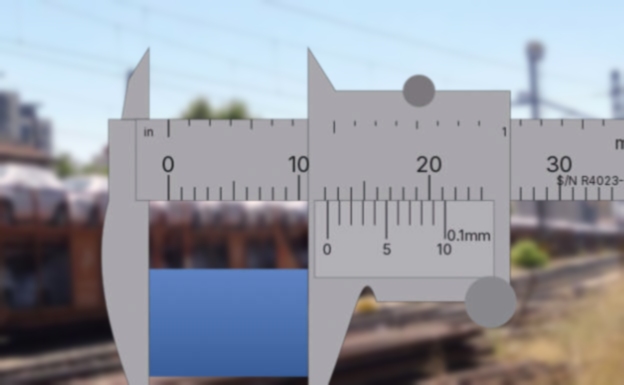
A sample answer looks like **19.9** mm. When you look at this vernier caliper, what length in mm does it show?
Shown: **12.2** mm
